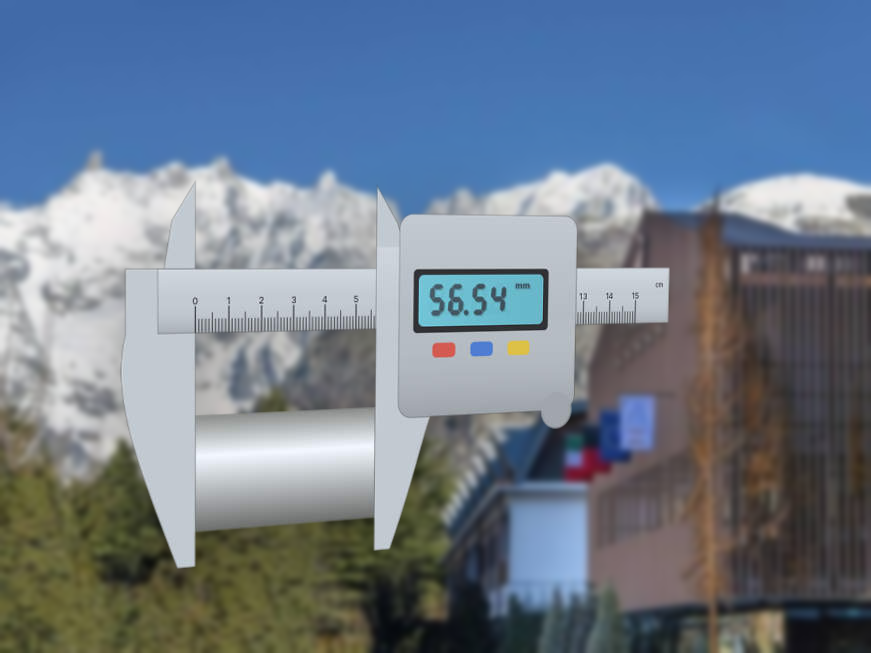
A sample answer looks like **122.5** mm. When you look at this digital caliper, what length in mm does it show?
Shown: **56.54** mm
